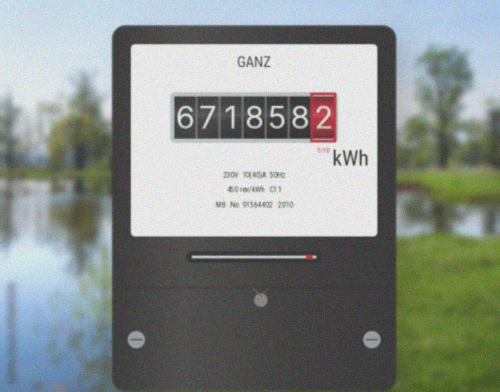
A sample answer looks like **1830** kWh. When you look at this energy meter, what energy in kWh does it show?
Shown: **671858.2** kWh
